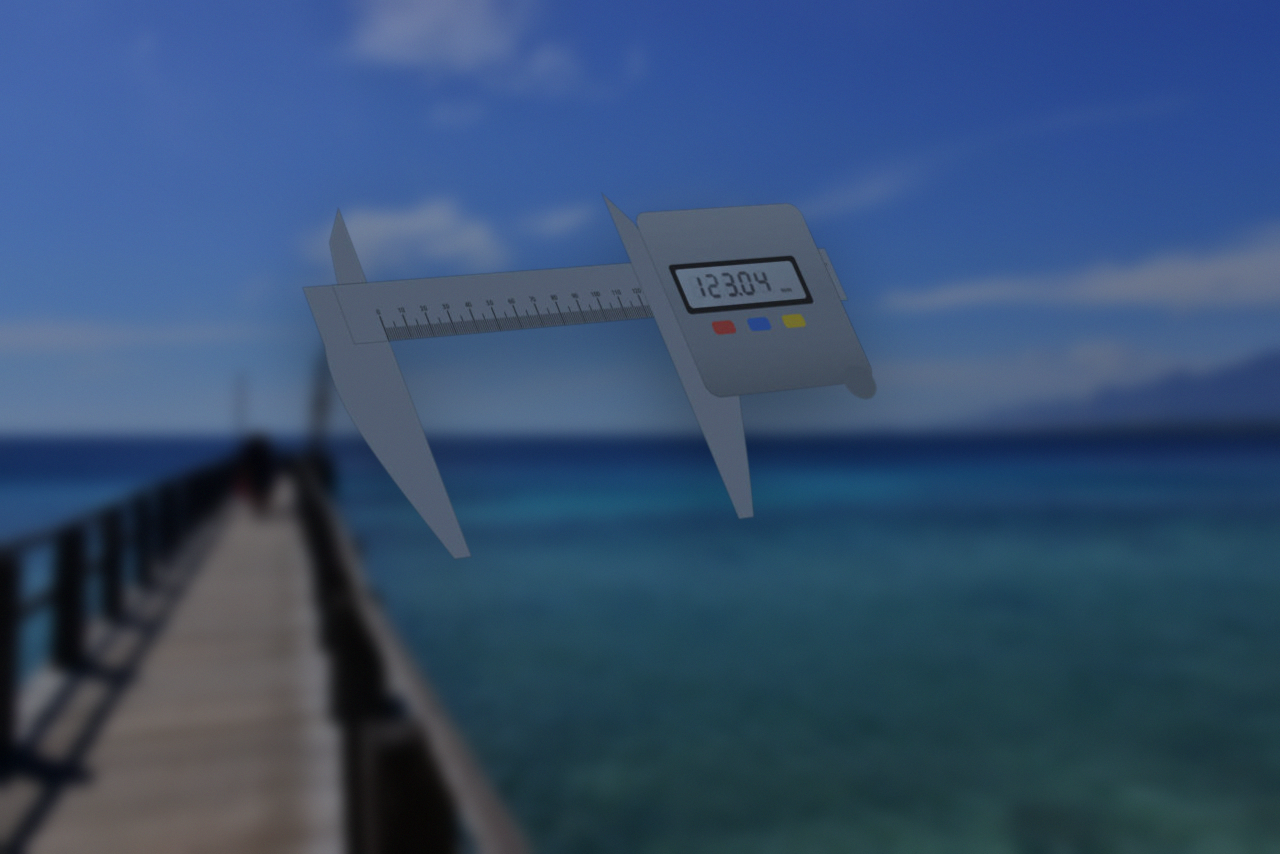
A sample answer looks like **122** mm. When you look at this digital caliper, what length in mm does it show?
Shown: **123.04** mm
